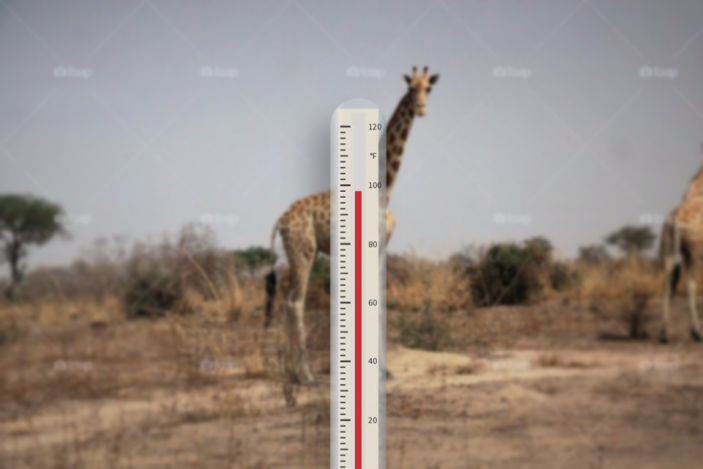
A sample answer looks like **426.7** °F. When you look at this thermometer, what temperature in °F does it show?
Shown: **98** °F
